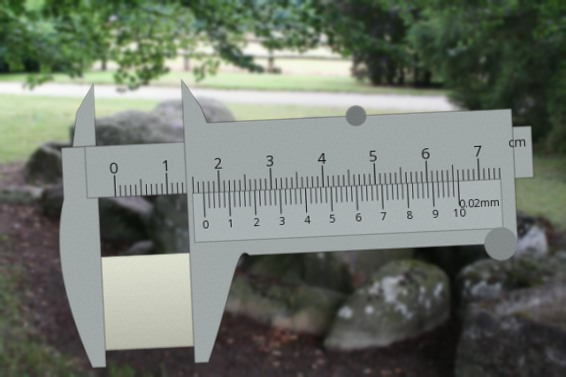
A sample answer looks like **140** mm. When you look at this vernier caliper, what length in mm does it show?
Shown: **17.0** mm
